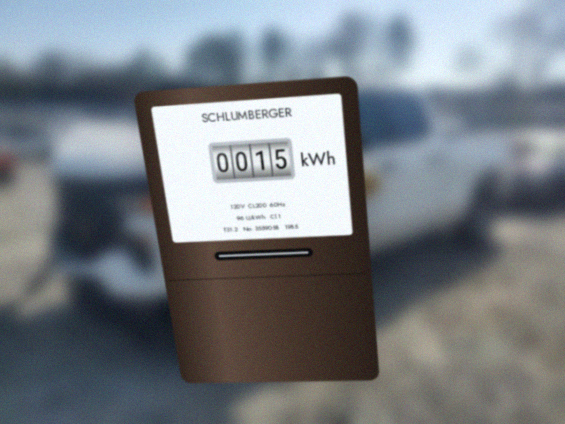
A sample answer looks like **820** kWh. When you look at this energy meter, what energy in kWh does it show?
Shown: **15** kWh
